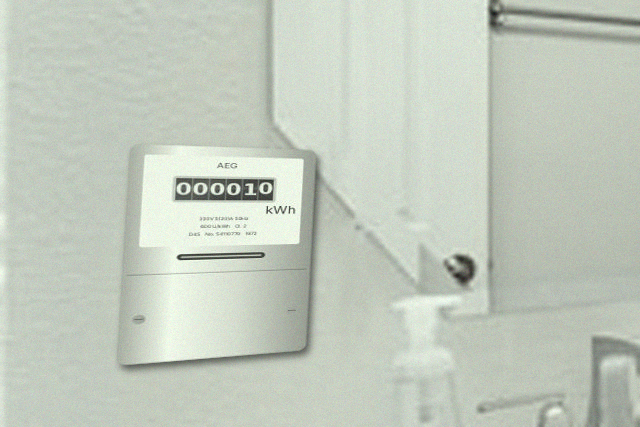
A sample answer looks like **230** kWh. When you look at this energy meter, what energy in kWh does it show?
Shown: **10** kWh
